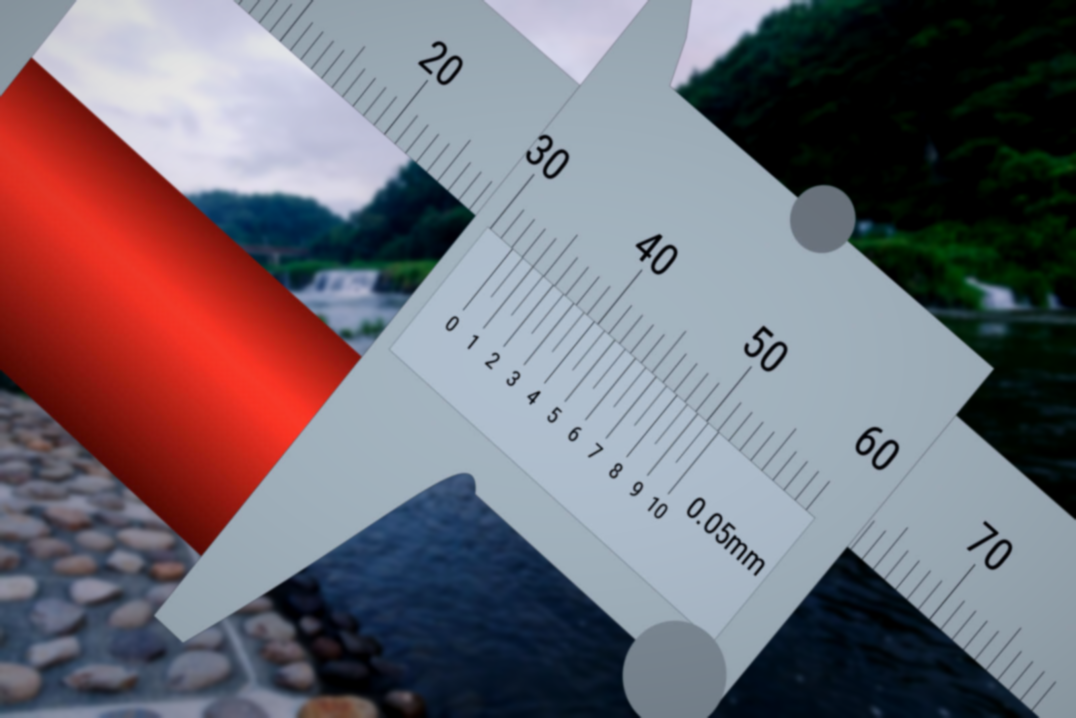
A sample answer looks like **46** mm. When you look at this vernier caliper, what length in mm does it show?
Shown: **32.1** mm
